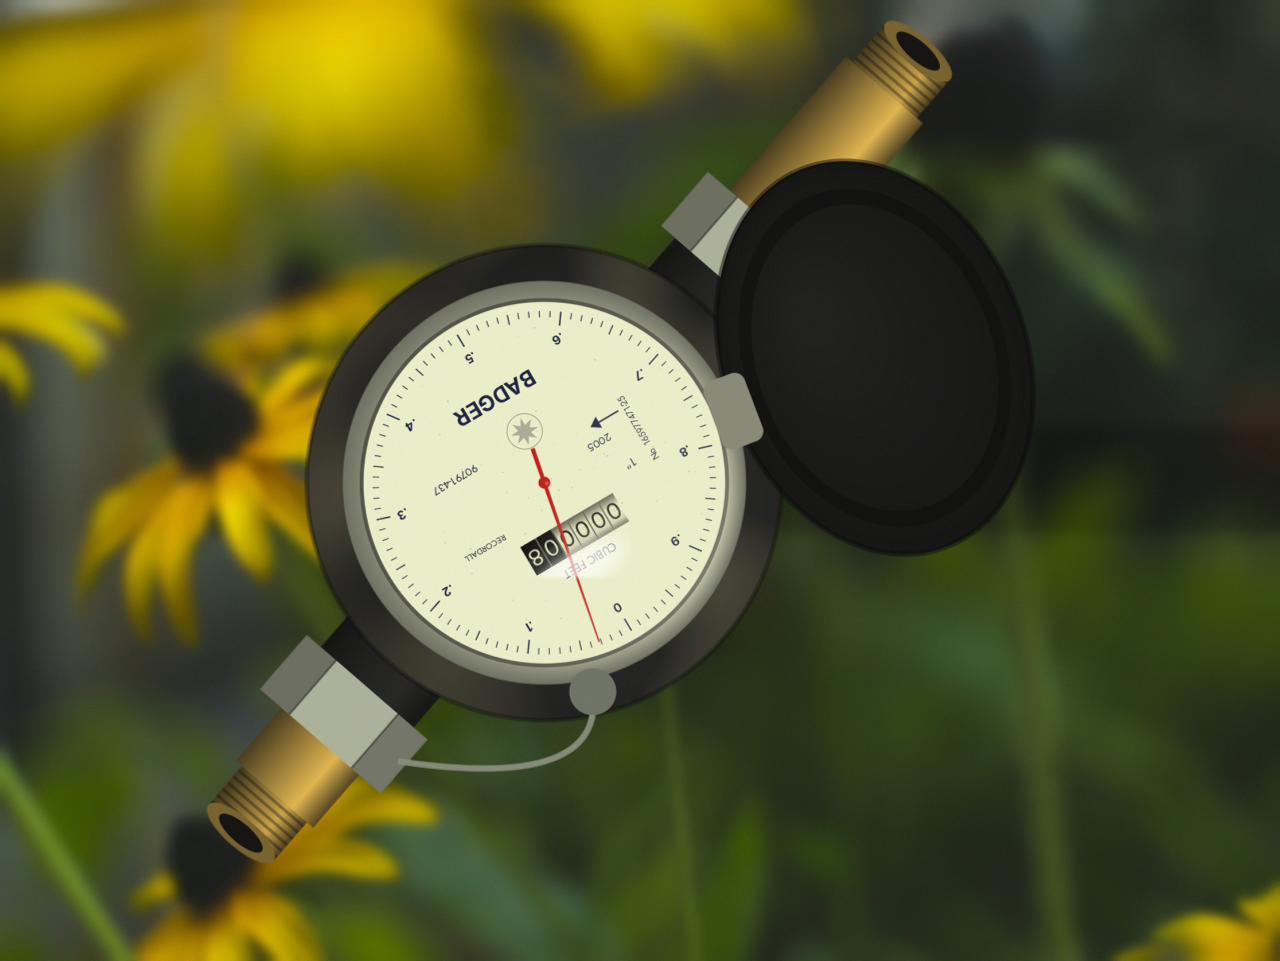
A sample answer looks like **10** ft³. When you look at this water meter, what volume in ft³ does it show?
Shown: **8.03** ft³
